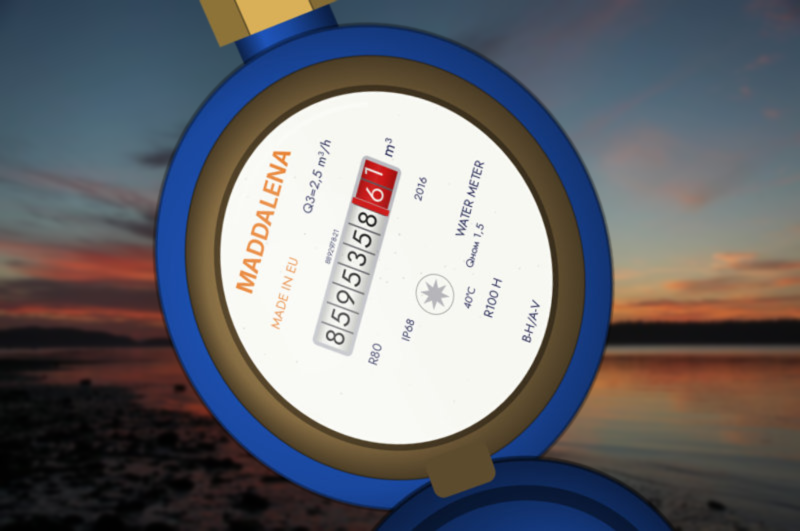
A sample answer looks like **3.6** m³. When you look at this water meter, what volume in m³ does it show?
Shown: **8595358.61** m³
